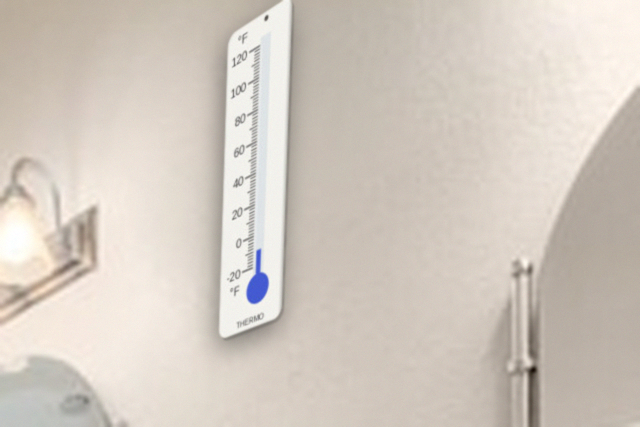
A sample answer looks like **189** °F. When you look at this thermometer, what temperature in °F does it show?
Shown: **-10** °F
